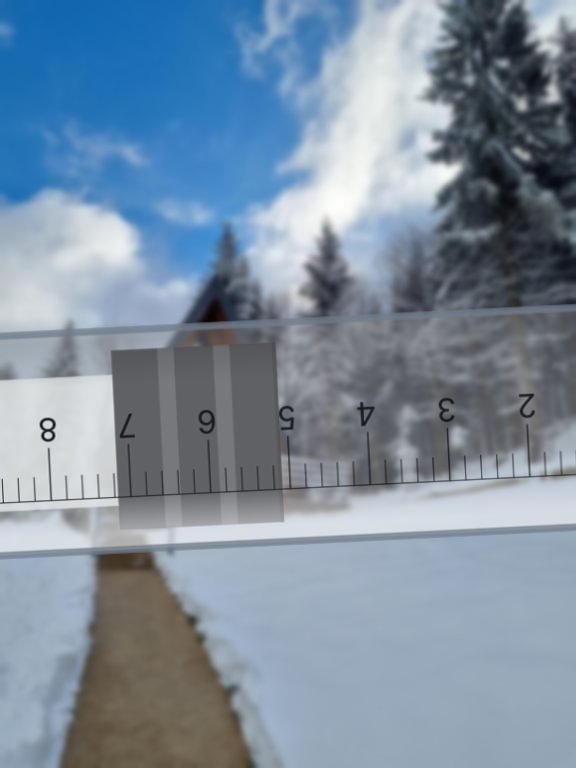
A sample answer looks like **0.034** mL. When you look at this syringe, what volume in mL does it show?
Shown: **5.1** mL
